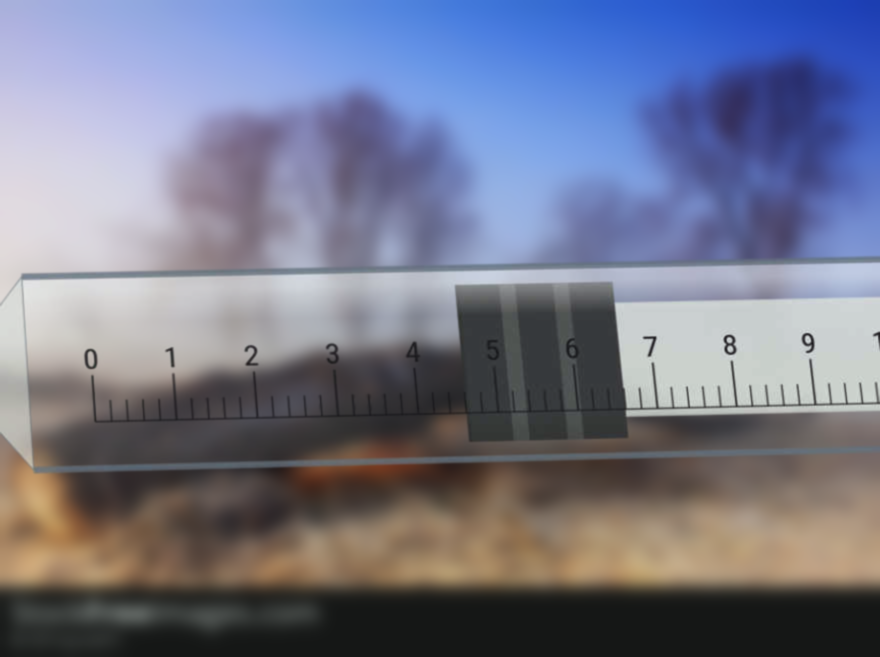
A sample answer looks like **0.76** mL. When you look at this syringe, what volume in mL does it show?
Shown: **4.6** mL
